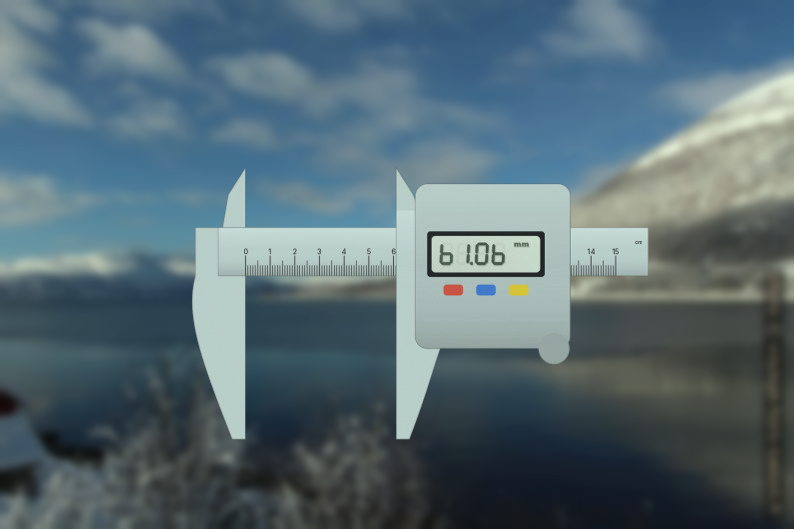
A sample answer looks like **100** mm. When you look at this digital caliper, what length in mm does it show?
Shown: **61.06** mm
